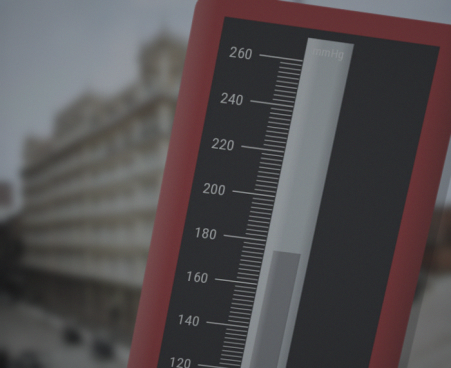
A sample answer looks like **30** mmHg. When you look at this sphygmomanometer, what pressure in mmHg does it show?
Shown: **176** mmHg
